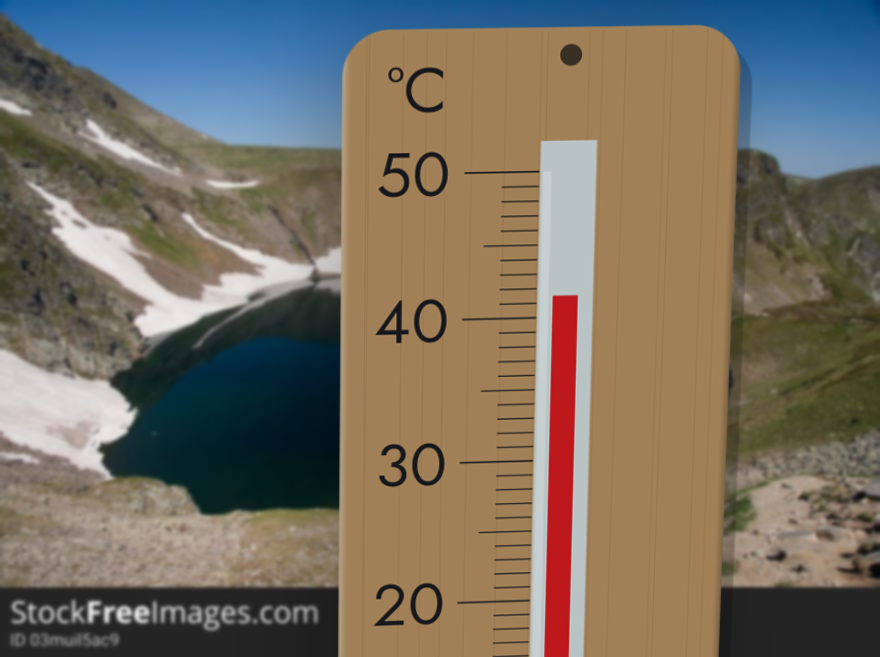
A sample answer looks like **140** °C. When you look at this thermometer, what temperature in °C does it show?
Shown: **41.5** °C
